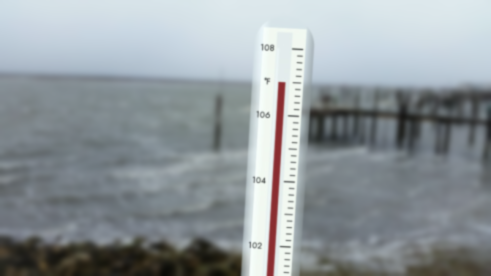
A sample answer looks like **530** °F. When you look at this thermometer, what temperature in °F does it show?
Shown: **107** °F
